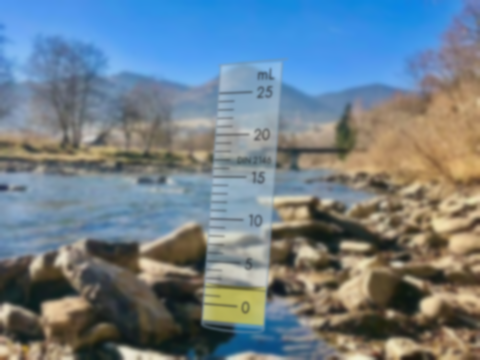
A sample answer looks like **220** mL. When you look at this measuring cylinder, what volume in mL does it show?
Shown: **2** mL
